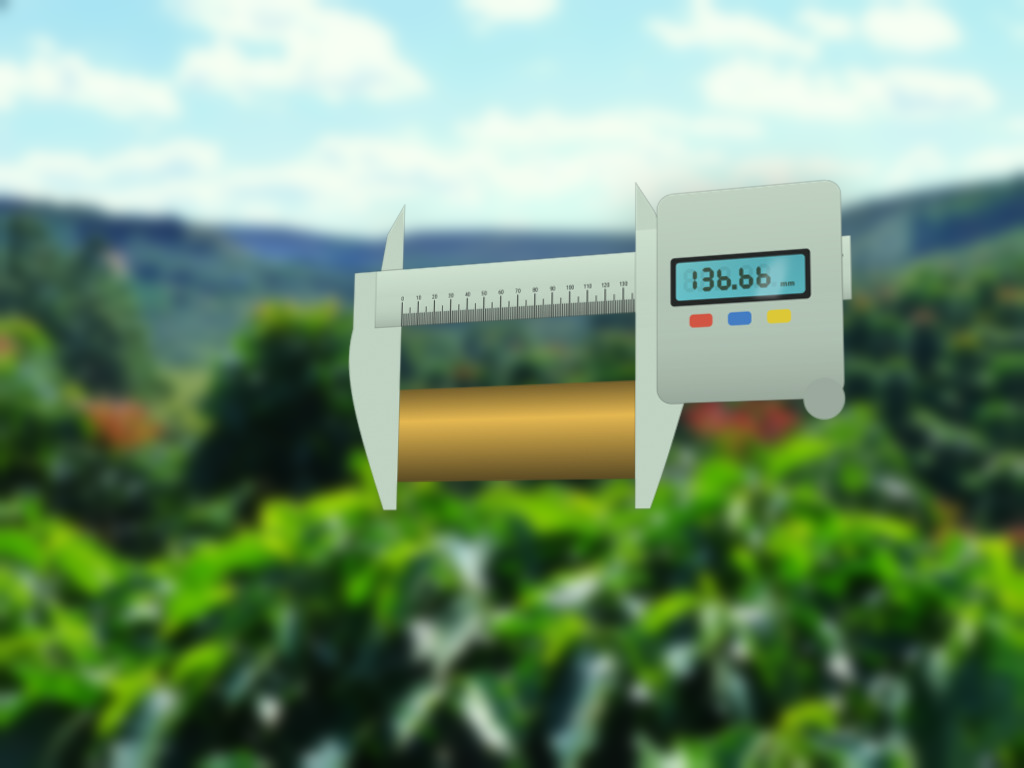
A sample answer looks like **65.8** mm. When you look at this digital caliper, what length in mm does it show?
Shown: **136.66** mm
